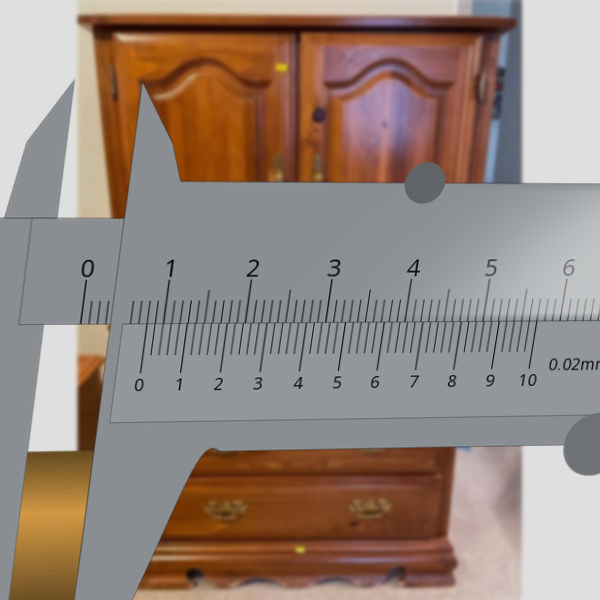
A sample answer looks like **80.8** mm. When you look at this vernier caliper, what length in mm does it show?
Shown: **8.0** mm
